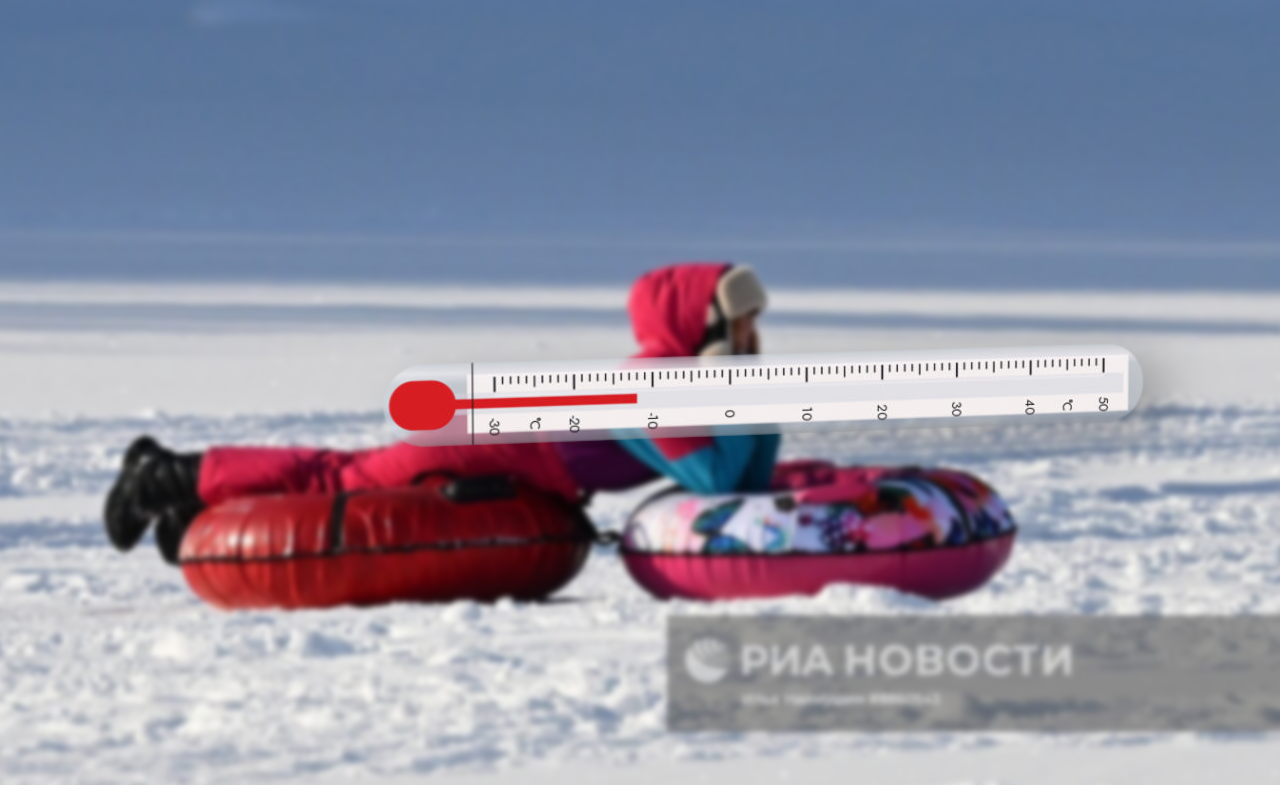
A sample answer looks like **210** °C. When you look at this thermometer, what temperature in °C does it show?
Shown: **-12** °C
